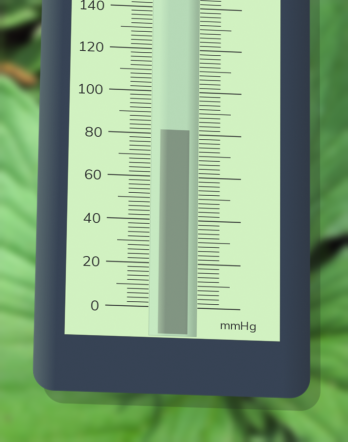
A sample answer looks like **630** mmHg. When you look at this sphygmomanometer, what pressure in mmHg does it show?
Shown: **82** mmHg
